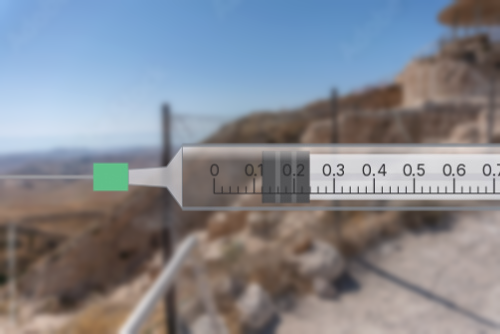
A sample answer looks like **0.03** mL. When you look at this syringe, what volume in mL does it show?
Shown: **0.12** mL
